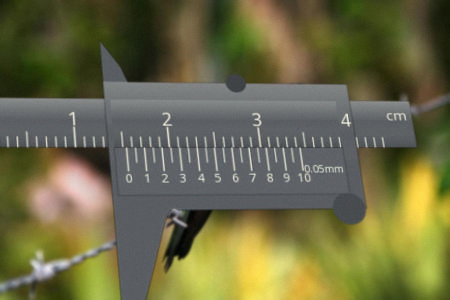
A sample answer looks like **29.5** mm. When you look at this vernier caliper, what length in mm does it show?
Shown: **15.4** mm
